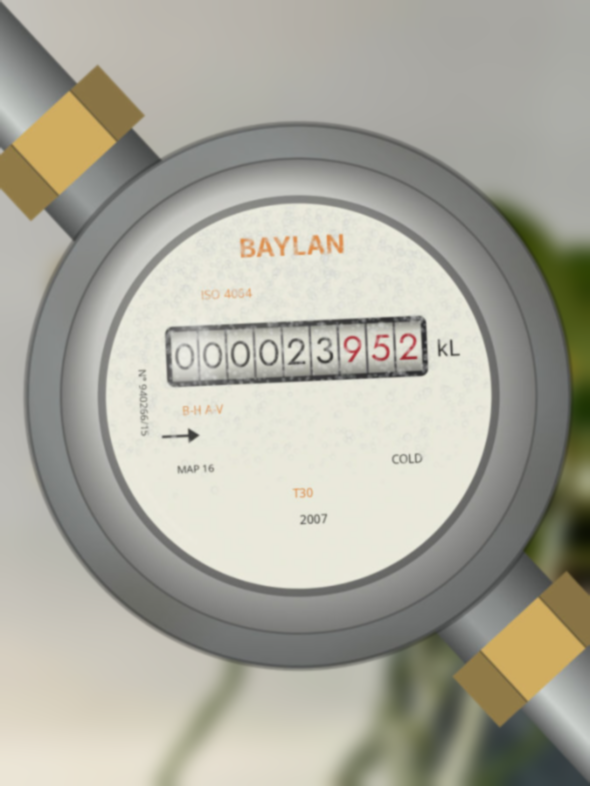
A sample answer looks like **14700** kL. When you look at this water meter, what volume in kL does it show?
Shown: **23.952** kL
